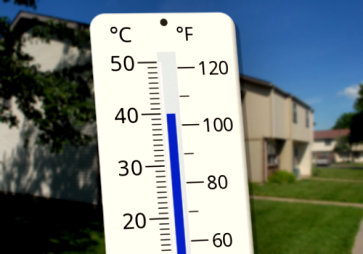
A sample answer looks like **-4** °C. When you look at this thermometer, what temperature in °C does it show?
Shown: **40** °C
